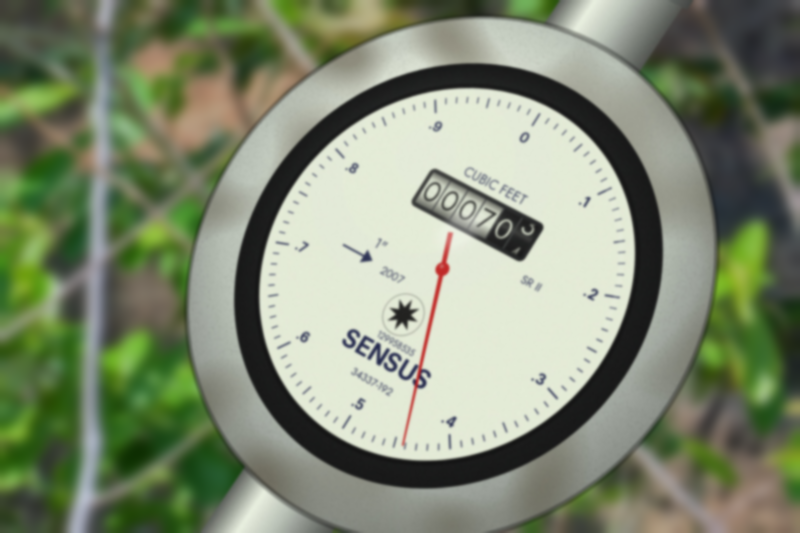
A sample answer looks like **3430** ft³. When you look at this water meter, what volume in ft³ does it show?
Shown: **703.44** ft³
